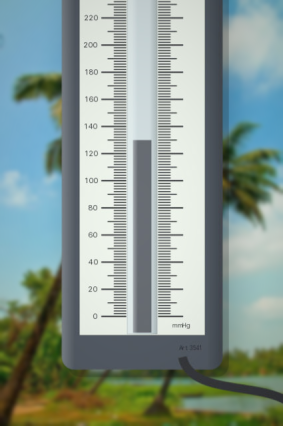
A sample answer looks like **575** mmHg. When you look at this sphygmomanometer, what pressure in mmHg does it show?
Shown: **130** mmHg
